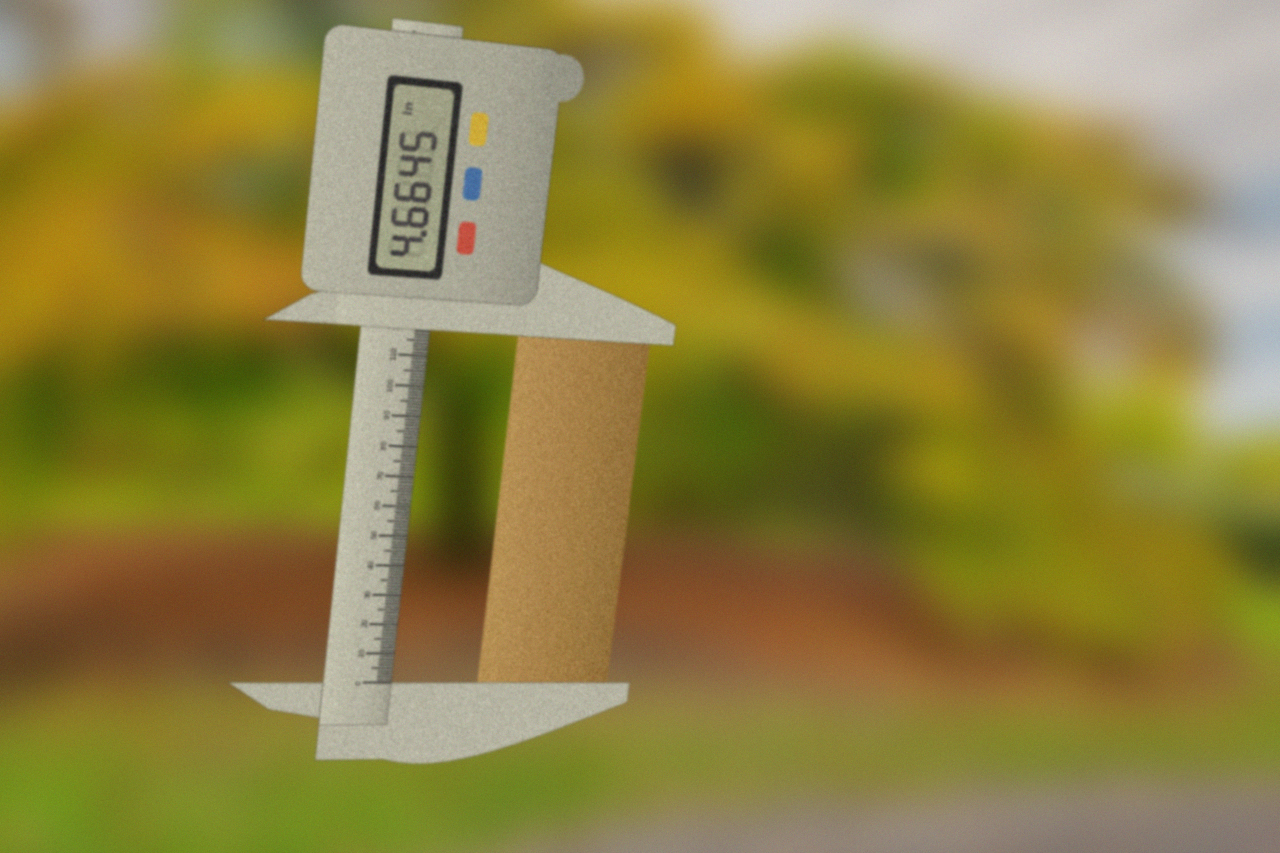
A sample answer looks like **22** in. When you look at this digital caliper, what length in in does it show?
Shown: **4.6645** in
